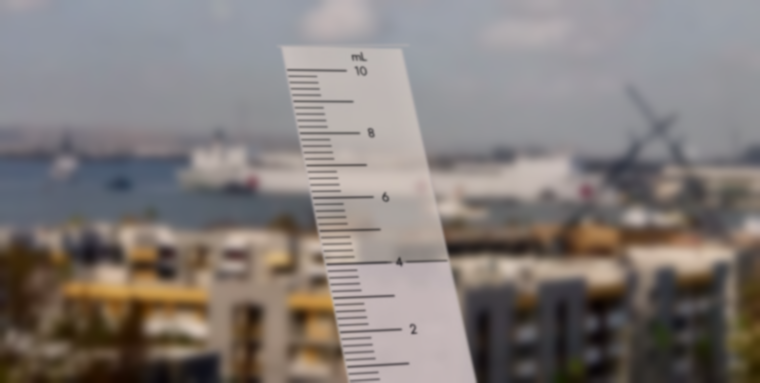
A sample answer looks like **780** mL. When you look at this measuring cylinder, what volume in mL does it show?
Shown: **4** mL
